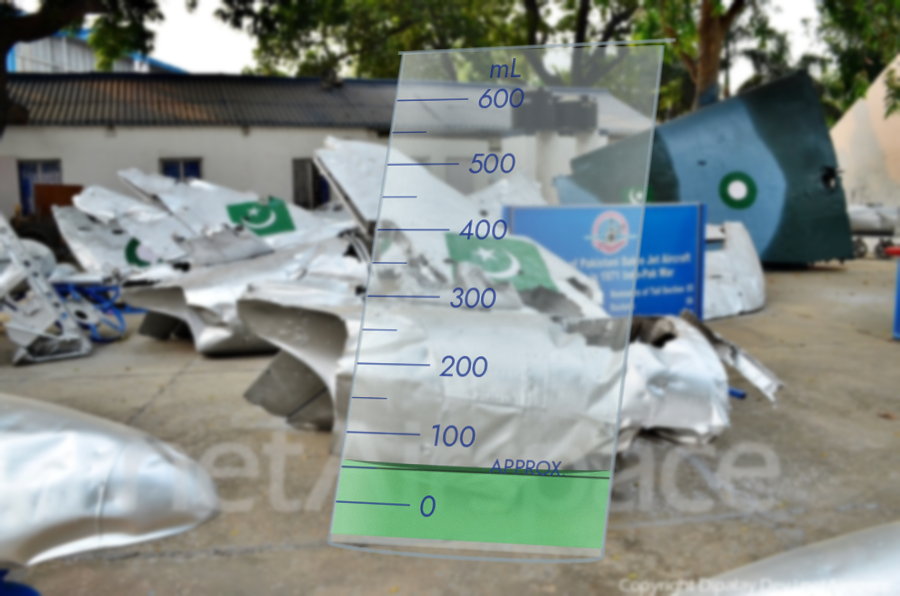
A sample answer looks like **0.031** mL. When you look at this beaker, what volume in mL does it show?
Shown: **50** mL
